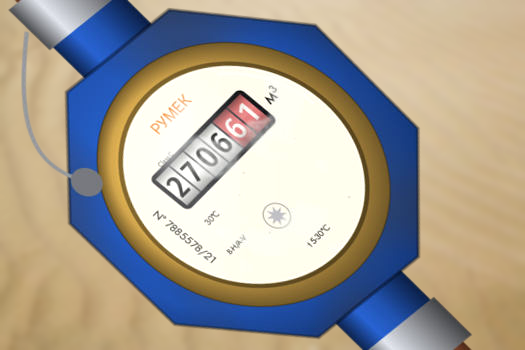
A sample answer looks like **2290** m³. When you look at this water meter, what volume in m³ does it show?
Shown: **2706.61** m³
